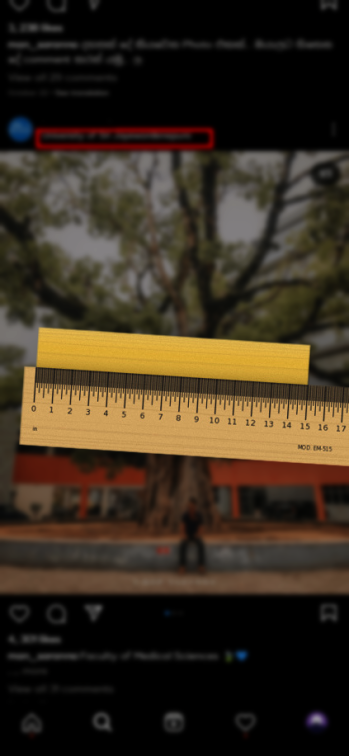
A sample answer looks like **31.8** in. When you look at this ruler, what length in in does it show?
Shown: **15** in
